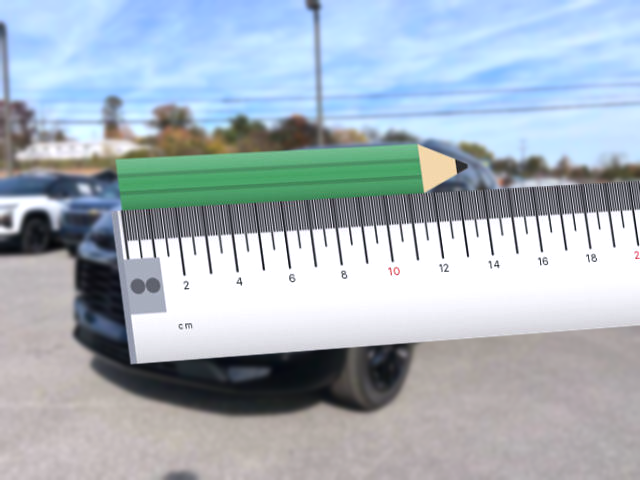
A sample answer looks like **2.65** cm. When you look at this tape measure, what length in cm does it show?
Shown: **13.5** cm
